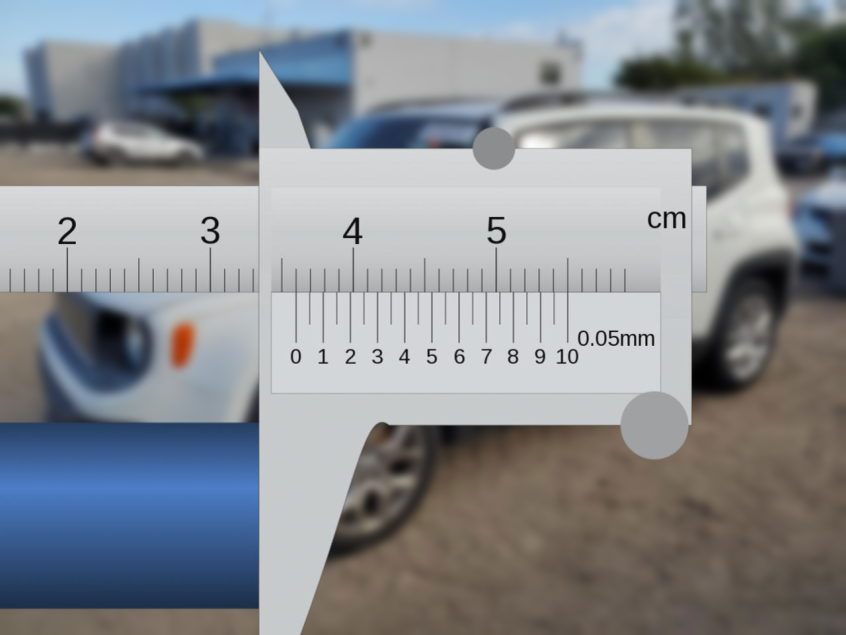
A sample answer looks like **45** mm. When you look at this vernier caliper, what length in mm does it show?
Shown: **36.0** mm
